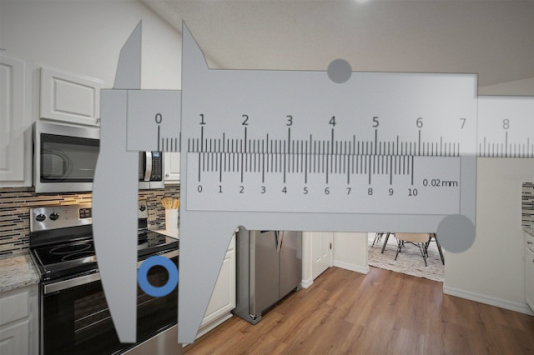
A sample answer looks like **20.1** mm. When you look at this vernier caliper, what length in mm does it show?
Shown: **9.5** mm
